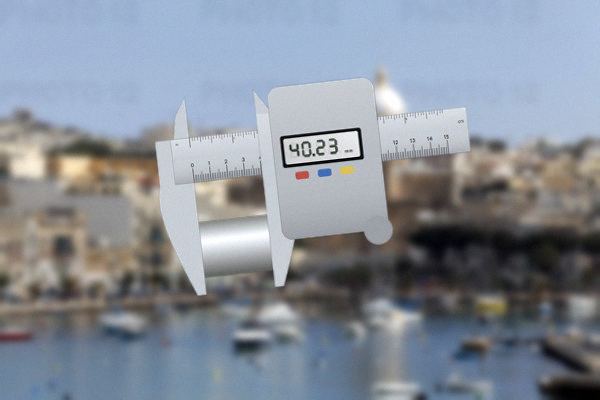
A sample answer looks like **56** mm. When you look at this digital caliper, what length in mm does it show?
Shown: **40.23** mm
